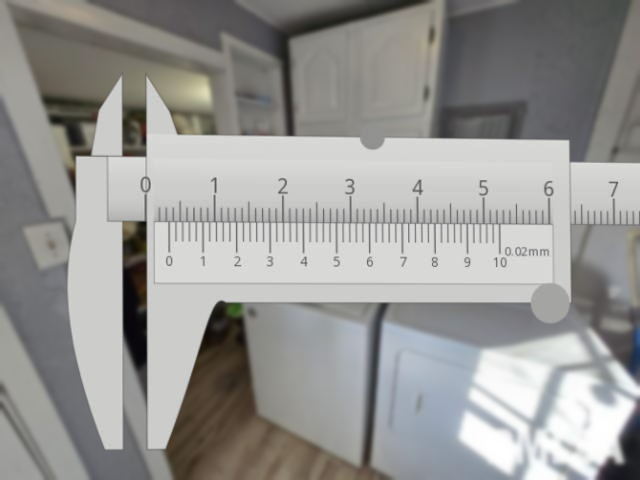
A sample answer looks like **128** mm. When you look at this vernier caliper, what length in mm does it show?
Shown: **3.4** mm
